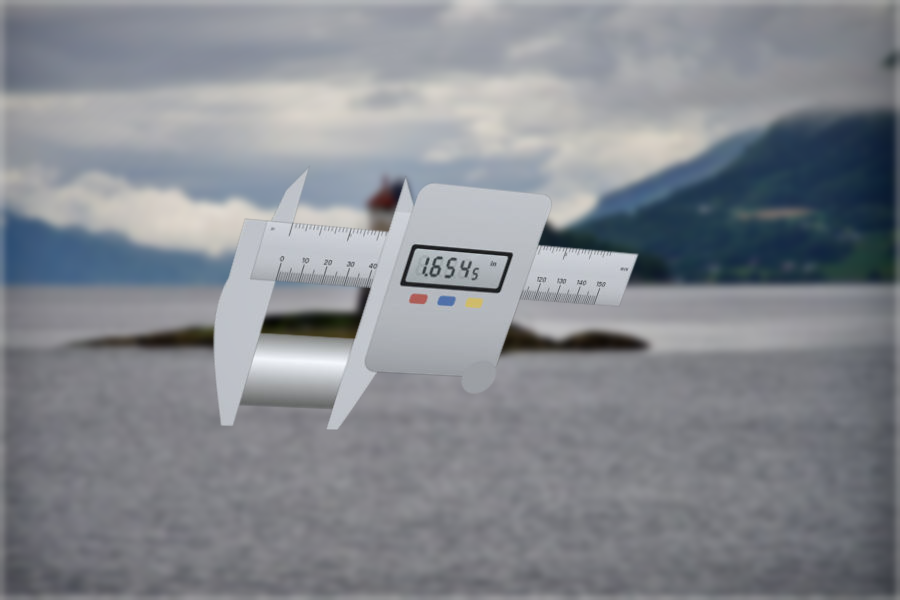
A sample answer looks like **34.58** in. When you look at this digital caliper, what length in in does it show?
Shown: **1.6545** in
